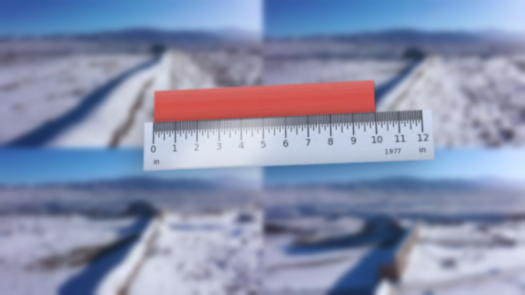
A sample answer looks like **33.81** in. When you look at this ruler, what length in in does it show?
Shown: **10** in
